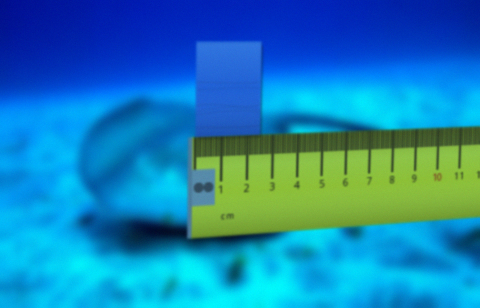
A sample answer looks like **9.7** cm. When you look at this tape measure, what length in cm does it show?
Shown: **2.5** cm
